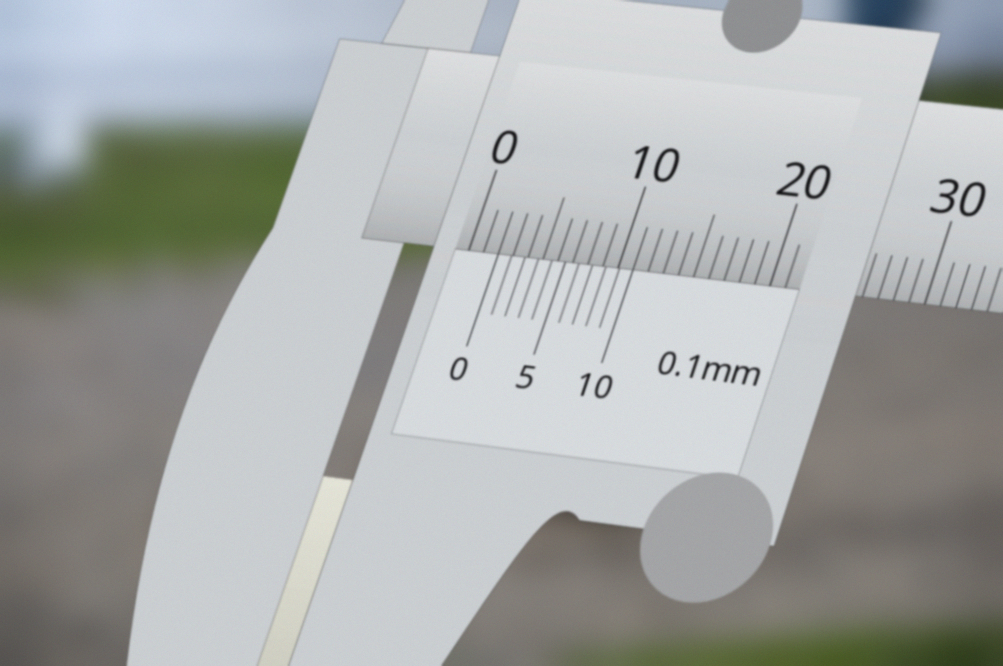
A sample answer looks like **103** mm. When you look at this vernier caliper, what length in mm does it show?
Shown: **2.0** mm
